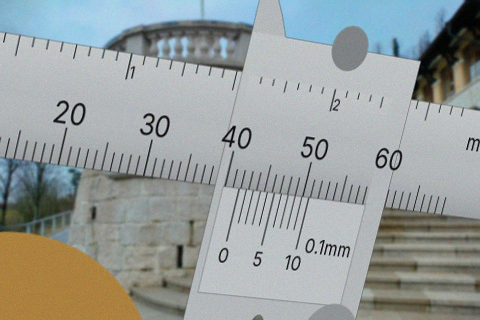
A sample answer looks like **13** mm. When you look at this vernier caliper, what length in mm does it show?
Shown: **41.8** mm
